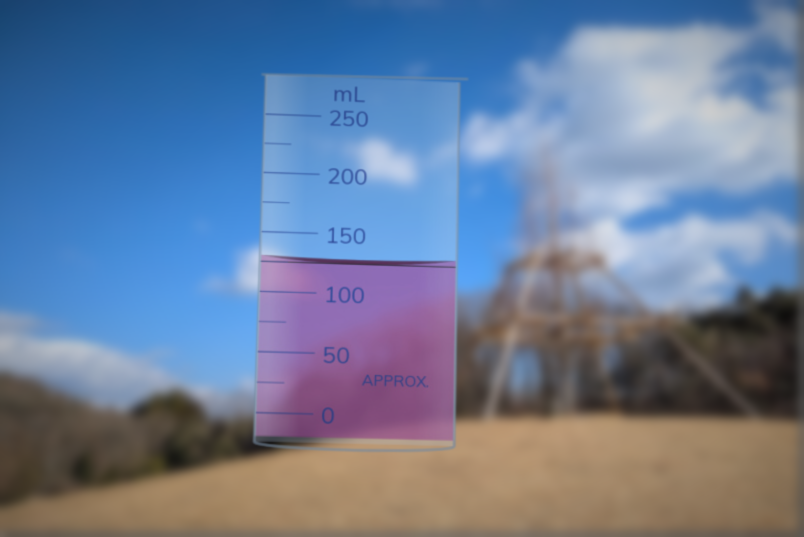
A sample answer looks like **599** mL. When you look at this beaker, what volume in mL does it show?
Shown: **125** mL
